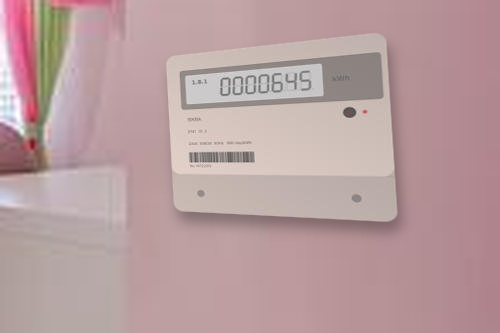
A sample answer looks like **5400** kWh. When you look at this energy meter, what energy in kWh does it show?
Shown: **645** kWh
